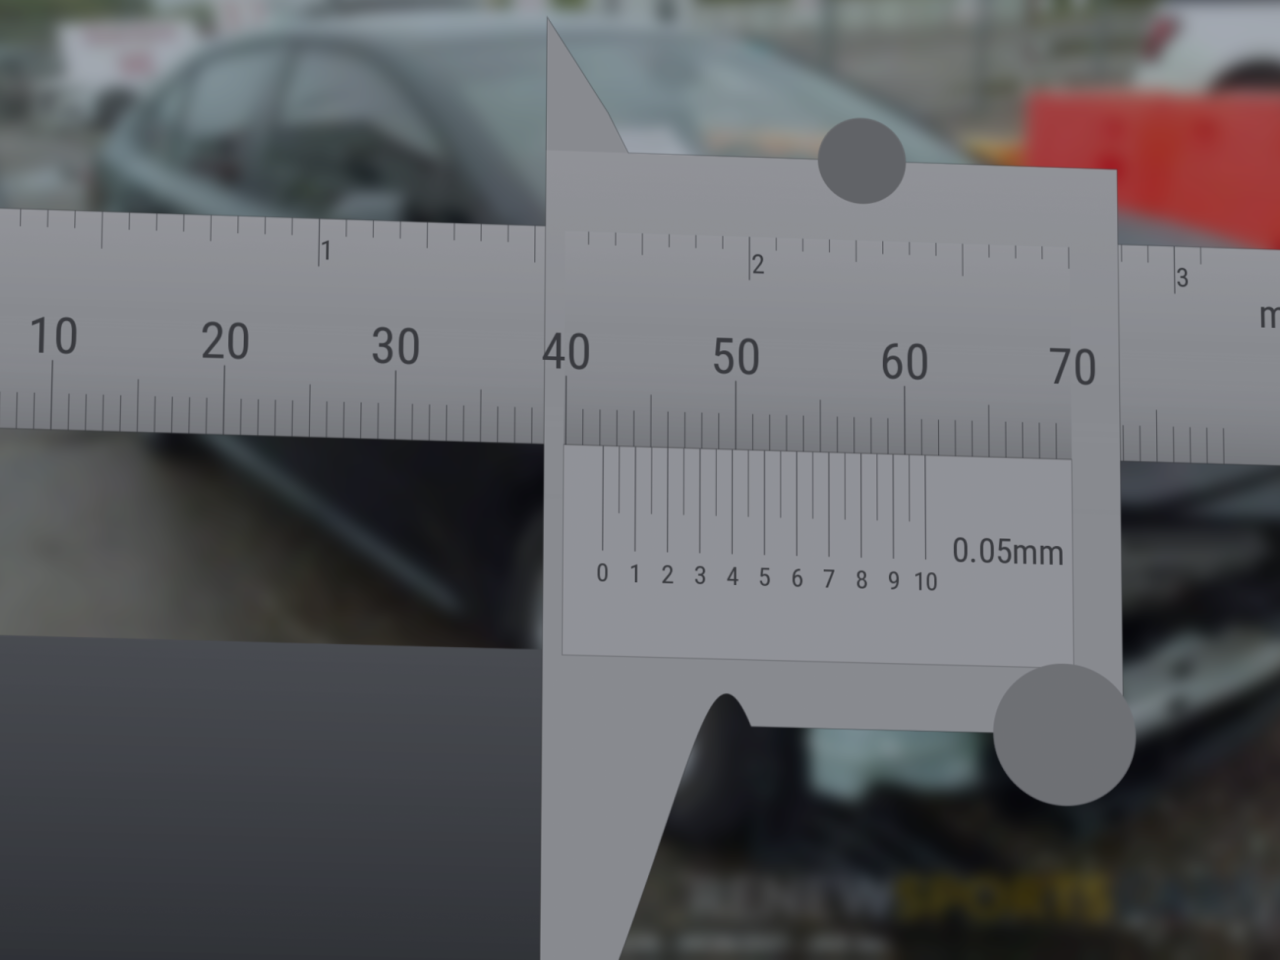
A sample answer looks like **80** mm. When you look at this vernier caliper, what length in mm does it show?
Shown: **42.2** mm
